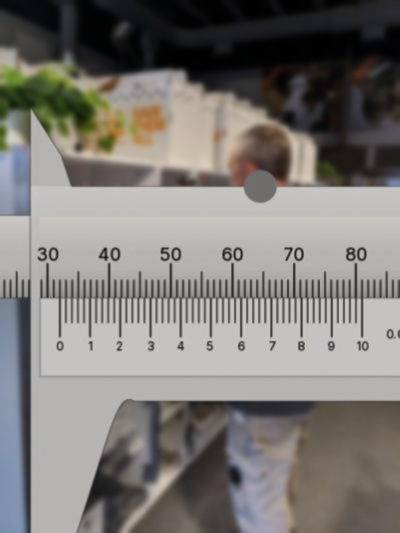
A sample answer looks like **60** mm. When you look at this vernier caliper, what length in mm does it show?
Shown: **32.0** mm
